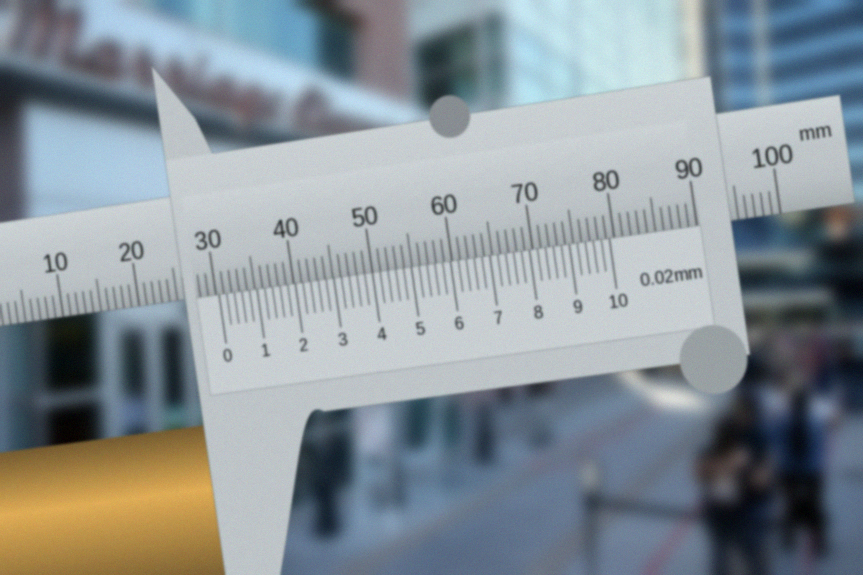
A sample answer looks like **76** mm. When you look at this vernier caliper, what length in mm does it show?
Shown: **30.4** mm
